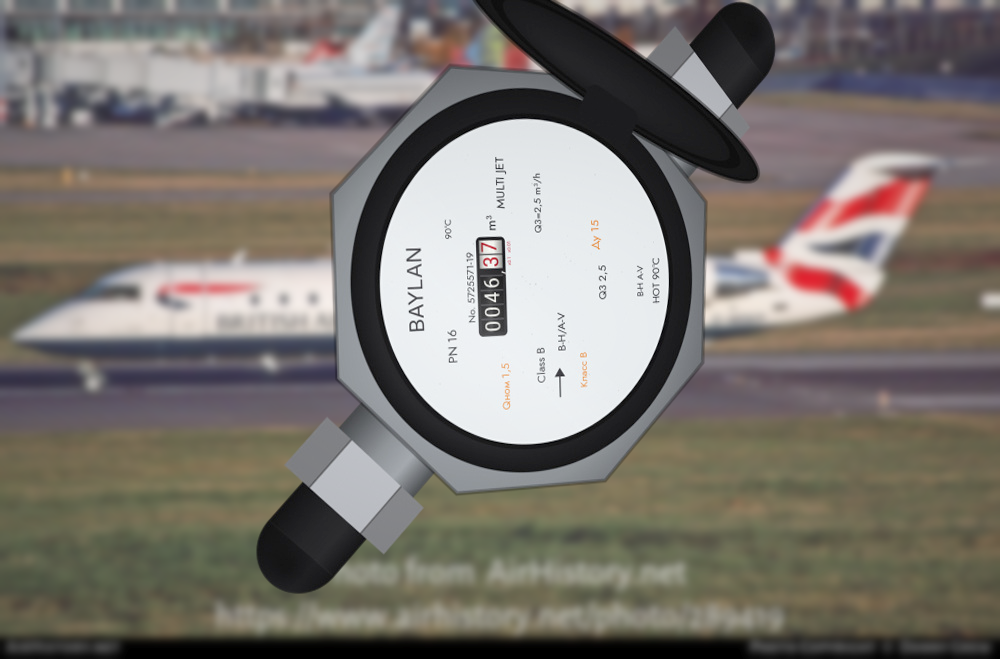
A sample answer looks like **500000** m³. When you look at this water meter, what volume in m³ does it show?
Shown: **46.37** m³
